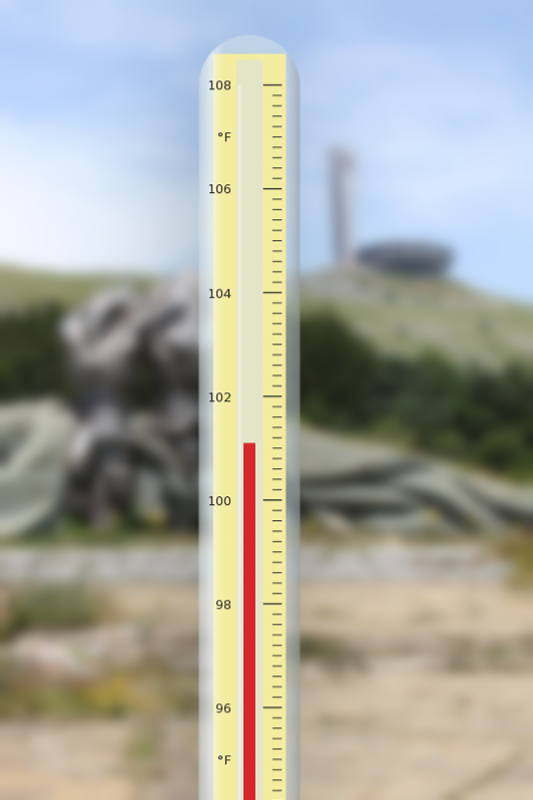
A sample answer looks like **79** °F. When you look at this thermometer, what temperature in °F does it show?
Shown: **101.1** °F
